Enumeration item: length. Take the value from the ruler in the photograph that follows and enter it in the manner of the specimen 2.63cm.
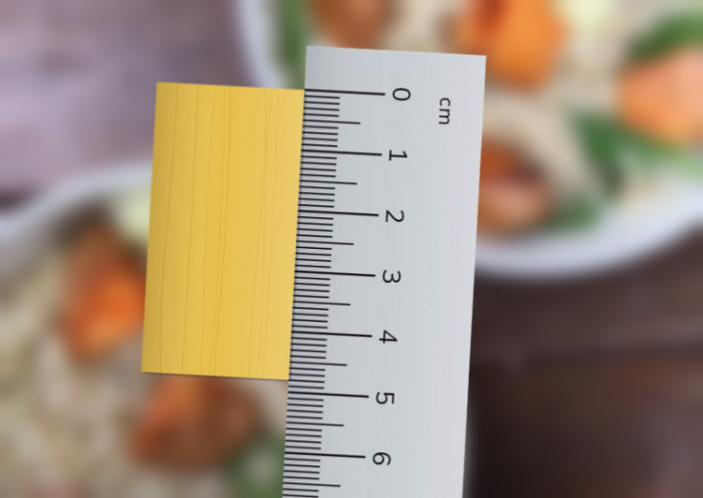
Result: 4.8cm
